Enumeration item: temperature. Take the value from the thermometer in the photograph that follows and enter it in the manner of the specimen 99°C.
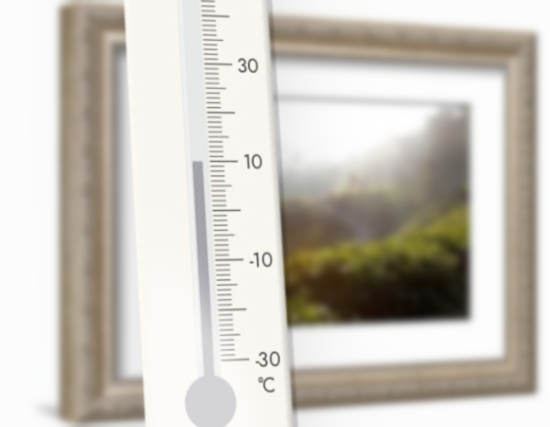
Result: 10°C
